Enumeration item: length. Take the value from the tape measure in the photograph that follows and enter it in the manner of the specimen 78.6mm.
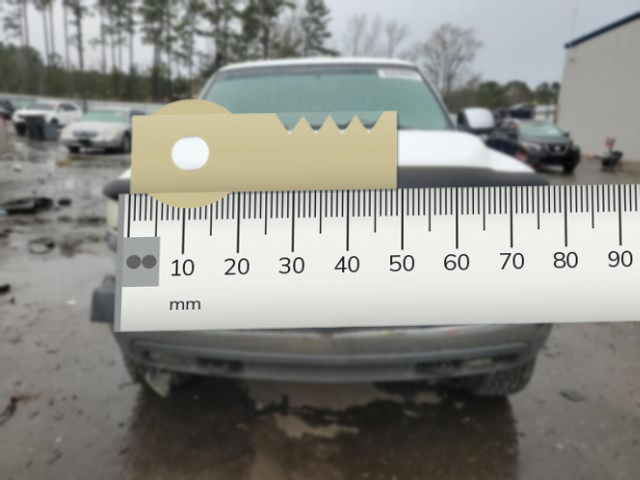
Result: 49mm
